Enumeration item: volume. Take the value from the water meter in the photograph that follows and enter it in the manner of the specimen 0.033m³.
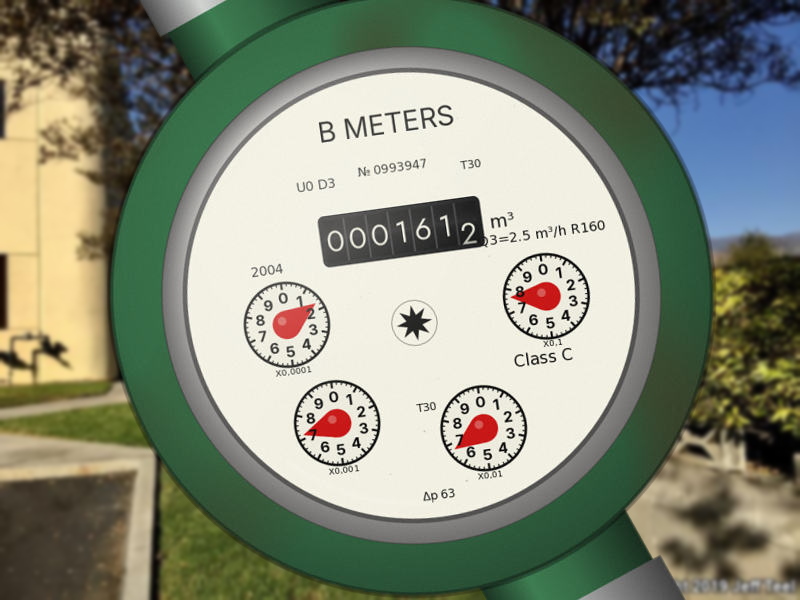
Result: 1611.7671m³
